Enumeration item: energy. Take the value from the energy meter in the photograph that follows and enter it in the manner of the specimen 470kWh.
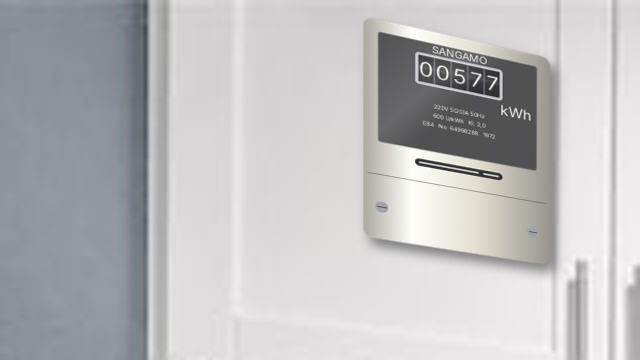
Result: 577kWh
